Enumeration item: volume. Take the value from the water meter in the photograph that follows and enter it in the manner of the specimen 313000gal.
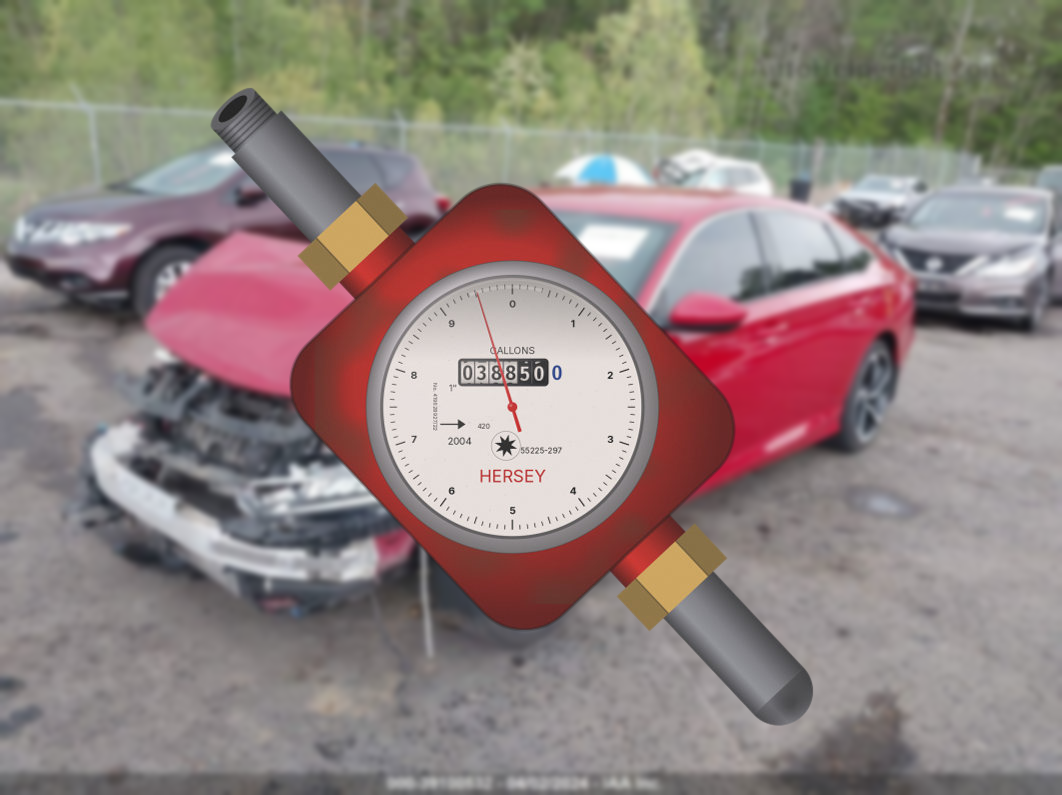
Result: 388499.5gal
